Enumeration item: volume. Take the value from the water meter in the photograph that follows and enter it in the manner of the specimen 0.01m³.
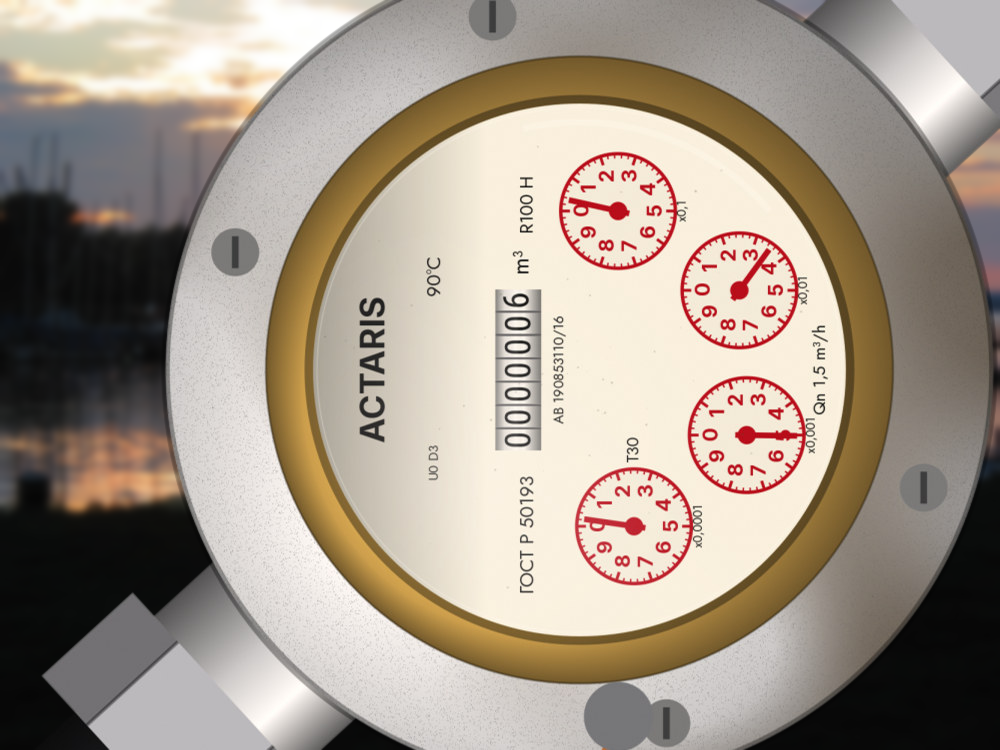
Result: 6.0350m³
